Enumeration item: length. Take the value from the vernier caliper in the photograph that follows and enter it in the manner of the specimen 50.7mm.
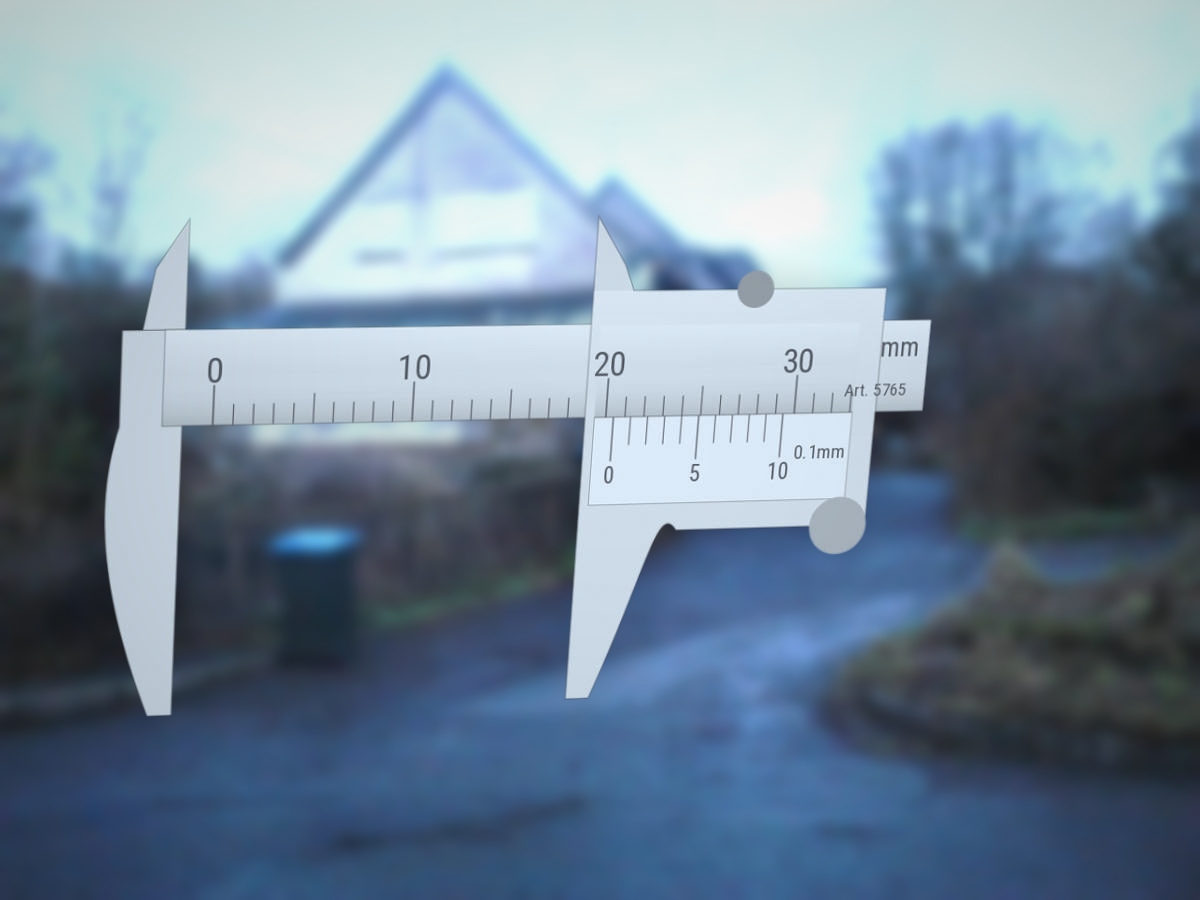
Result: 20.4mm
